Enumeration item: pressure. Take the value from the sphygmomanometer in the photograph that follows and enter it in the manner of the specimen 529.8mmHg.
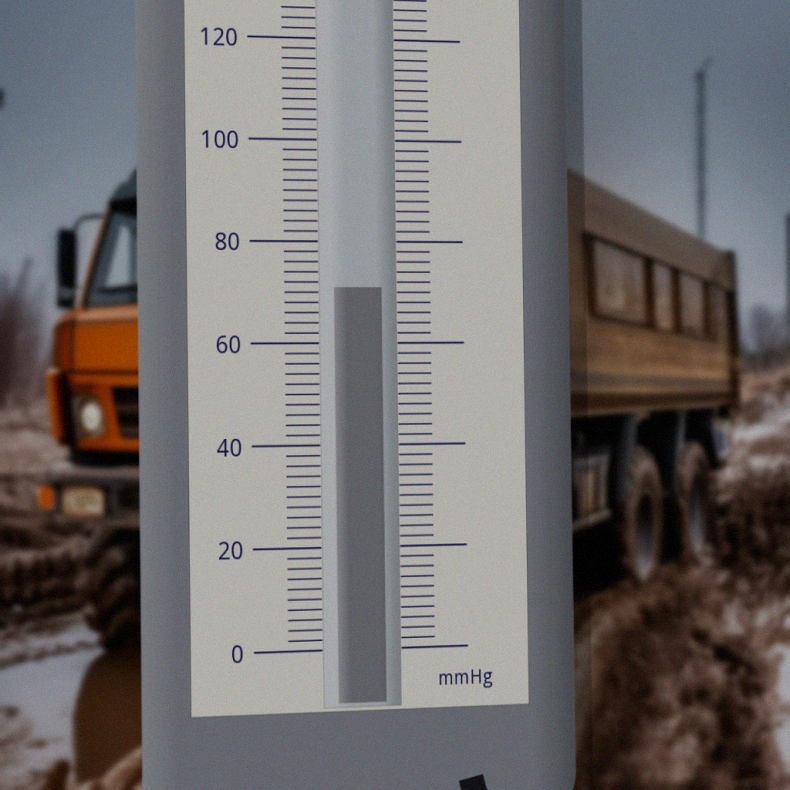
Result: 71mmHg
